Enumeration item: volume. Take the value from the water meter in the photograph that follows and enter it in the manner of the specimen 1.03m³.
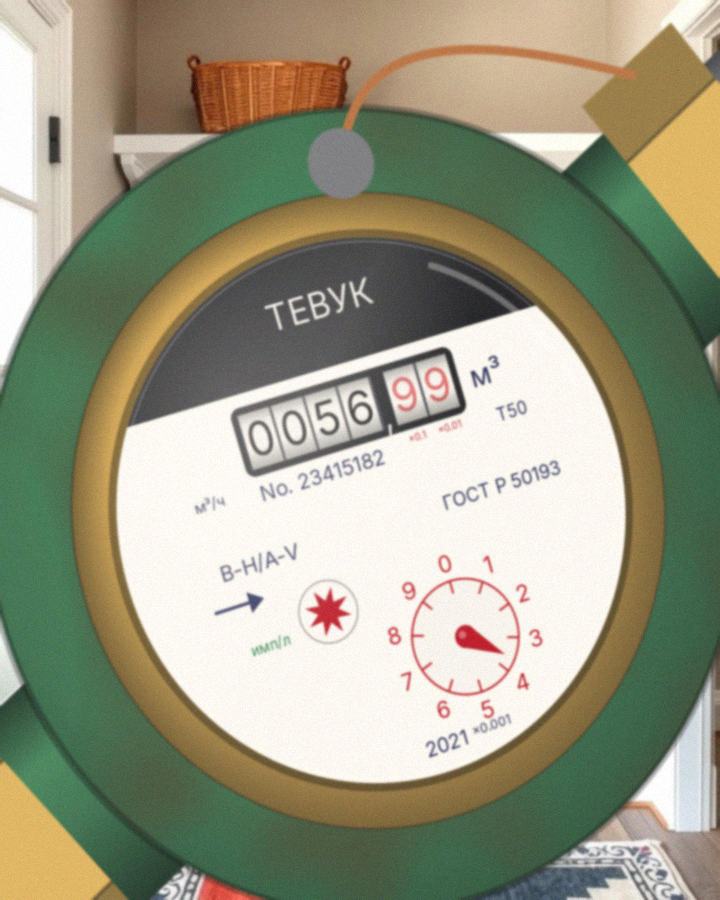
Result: 56.993m³
